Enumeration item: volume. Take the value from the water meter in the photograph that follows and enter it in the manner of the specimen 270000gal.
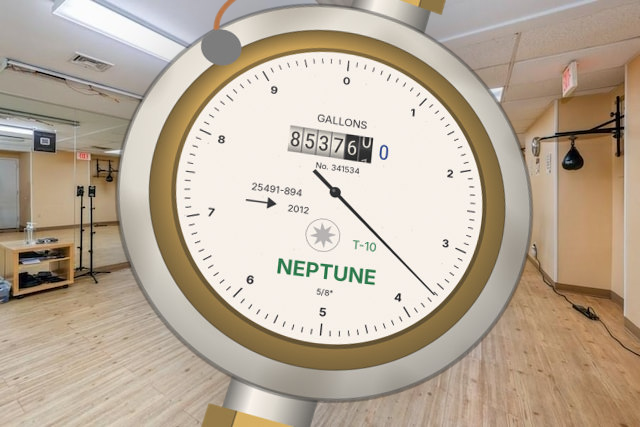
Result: 8537603.6gal
